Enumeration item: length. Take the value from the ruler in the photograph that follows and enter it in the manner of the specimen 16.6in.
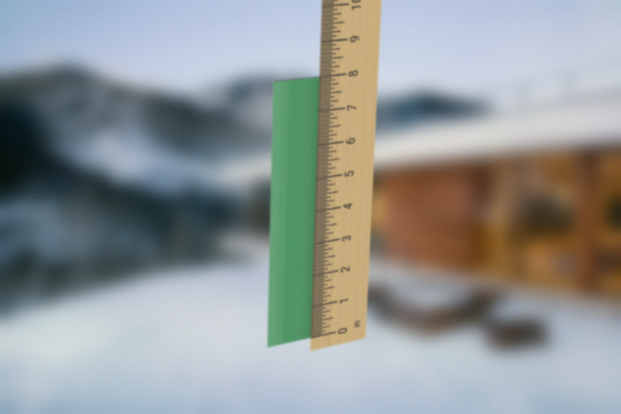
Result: 8in
